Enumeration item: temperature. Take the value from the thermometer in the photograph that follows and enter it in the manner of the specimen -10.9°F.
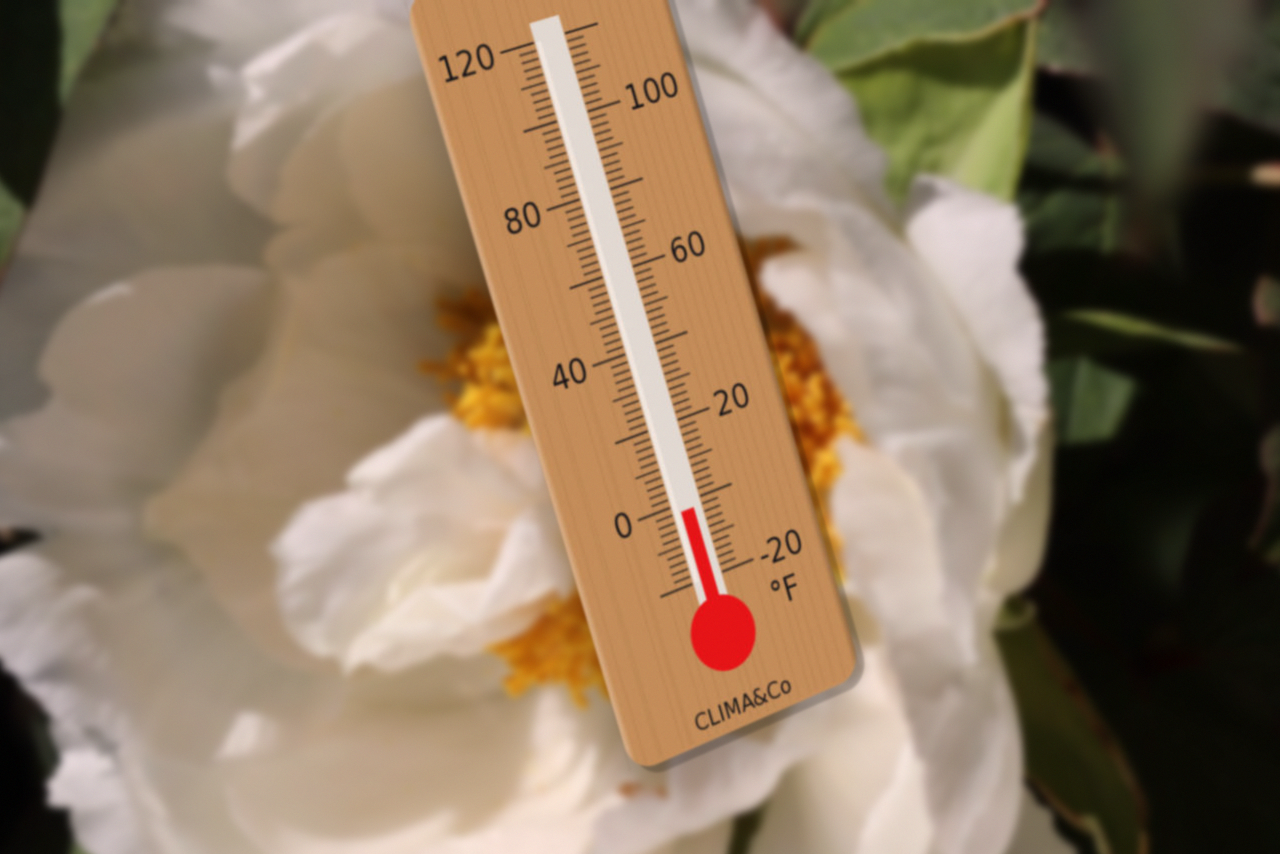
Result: -2°F
